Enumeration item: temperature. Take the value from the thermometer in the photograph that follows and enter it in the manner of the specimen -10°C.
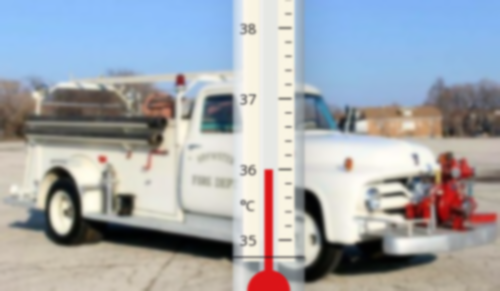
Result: 36°C
